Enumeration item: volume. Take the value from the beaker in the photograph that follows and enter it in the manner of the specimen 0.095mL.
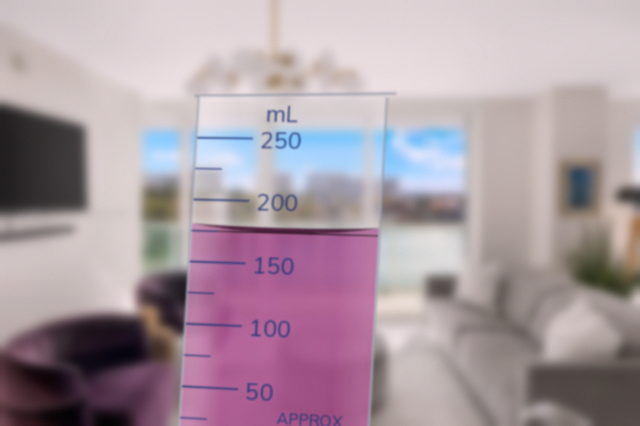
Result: 175mL
